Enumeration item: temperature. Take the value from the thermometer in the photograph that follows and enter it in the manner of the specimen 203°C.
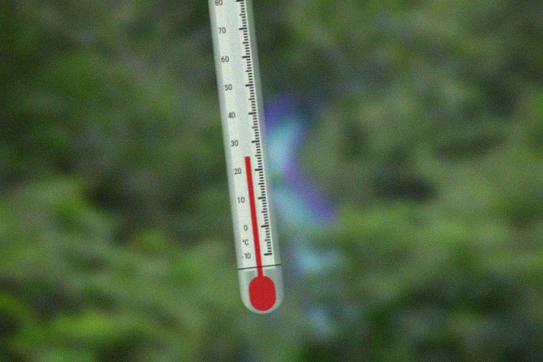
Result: 25°C
